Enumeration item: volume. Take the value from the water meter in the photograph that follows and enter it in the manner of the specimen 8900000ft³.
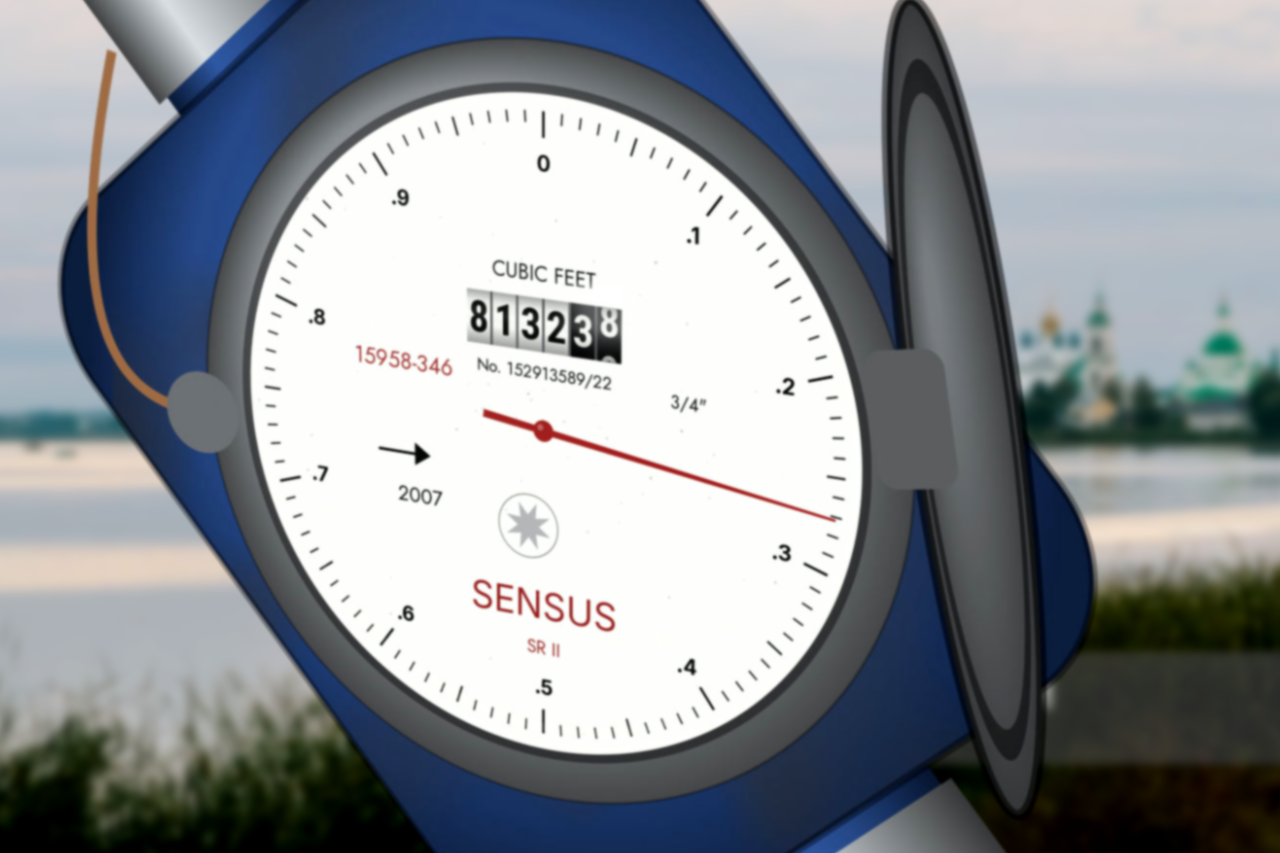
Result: 813238.27ft³
